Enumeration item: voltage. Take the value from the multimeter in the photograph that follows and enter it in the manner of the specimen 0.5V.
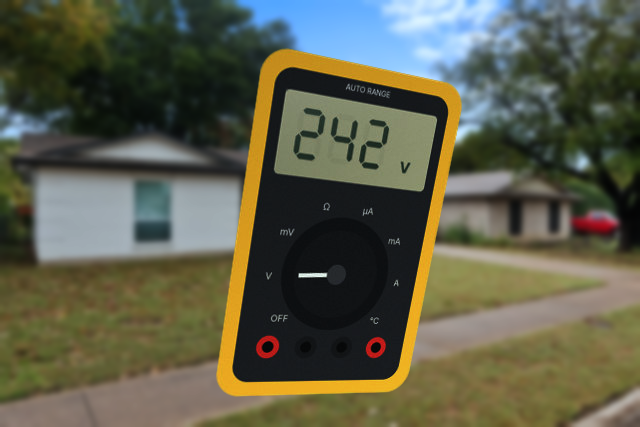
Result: 242V
